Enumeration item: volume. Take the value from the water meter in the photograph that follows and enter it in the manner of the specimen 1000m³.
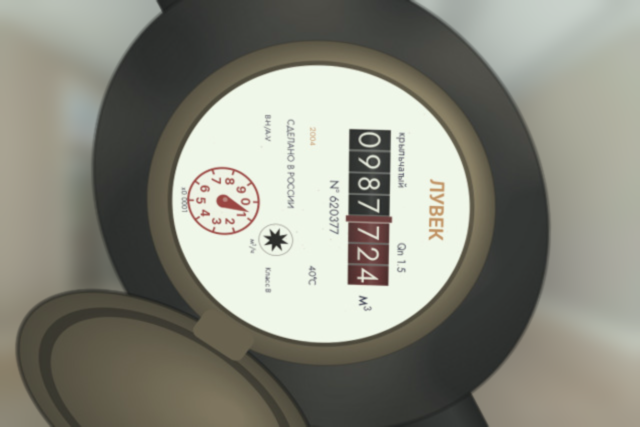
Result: 987.7240m³
